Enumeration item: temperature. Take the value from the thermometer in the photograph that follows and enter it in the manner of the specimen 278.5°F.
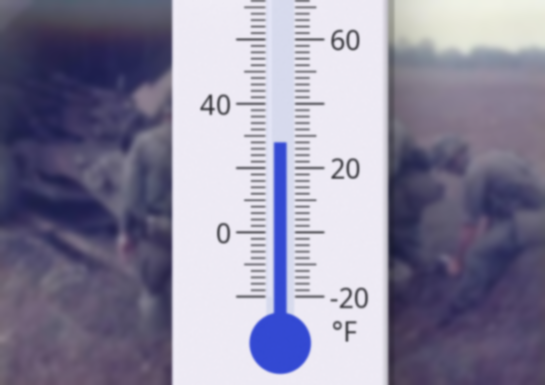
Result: 28°F
